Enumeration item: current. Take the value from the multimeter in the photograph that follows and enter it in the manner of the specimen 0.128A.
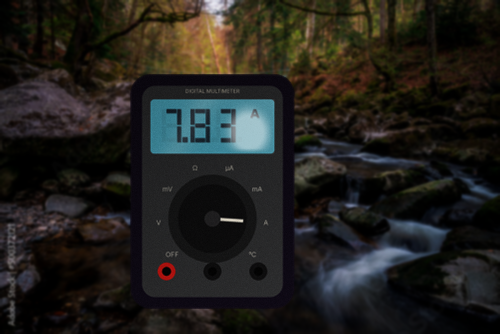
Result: 7.83A
